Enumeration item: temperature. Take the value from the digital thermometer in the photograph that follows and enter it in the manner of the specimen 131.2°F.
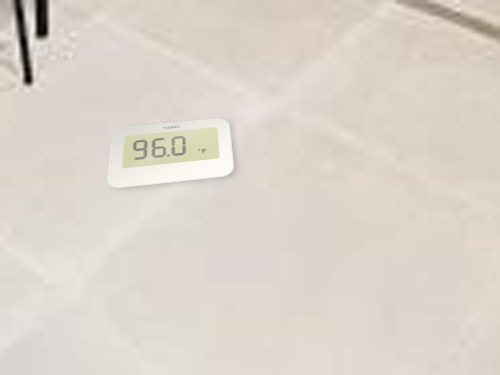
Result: 96.0°F
